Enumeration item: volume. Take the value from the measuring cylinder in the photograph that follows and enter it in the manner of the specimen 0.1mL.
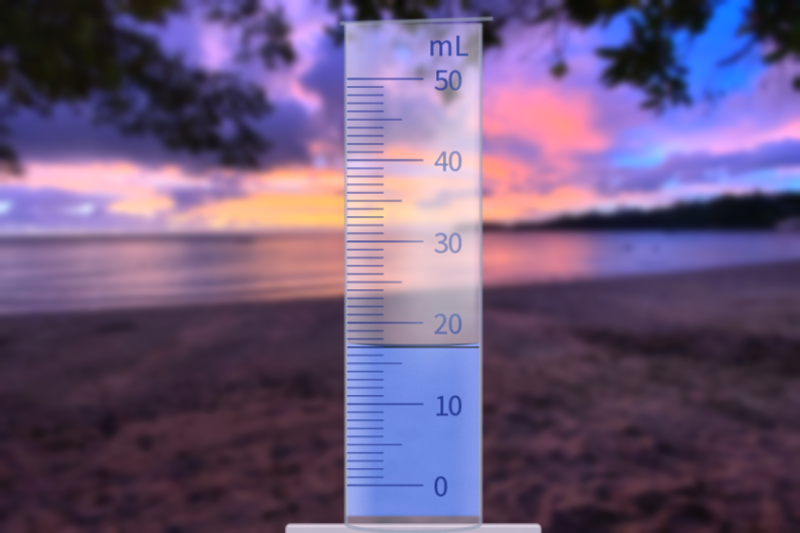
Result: 17mL
